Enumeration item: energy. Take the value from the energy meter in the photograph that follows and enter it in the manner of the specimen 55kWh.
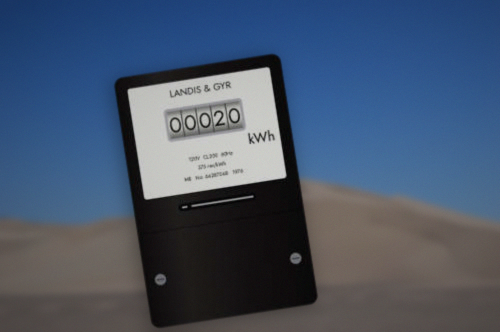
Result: 20kWh
